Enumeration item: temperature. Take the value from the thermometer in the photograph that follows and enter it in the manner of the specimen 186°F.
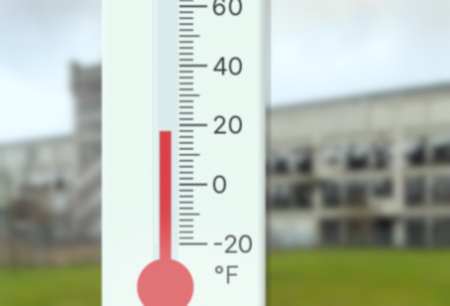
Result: 18°F
